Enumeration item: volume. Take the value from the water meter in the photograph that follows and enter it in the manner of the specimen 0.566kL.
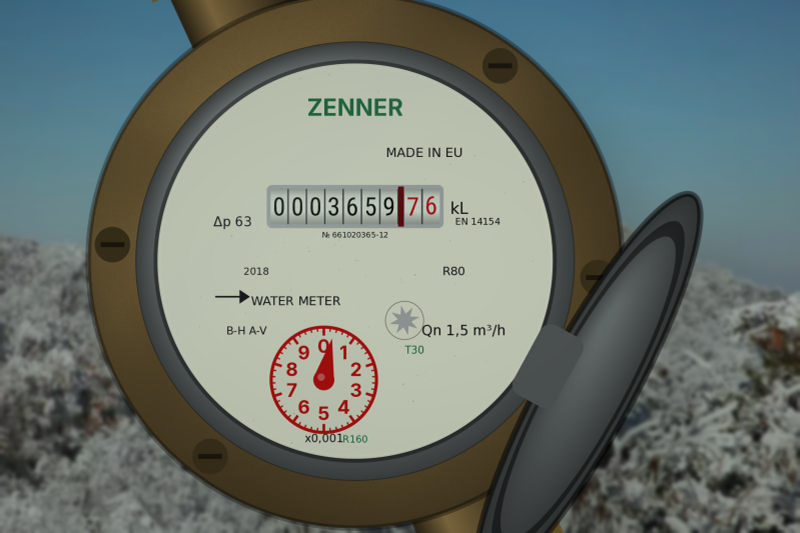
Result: 3659.760kL
